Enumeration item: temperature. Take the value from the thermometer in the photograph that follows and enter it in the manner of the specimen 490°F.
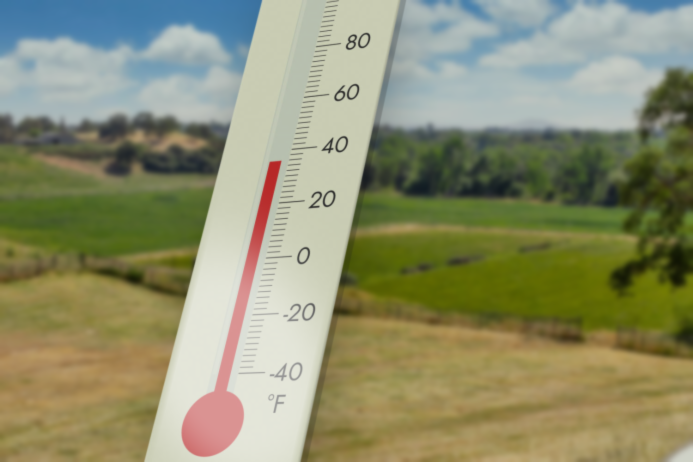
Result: 36°F
